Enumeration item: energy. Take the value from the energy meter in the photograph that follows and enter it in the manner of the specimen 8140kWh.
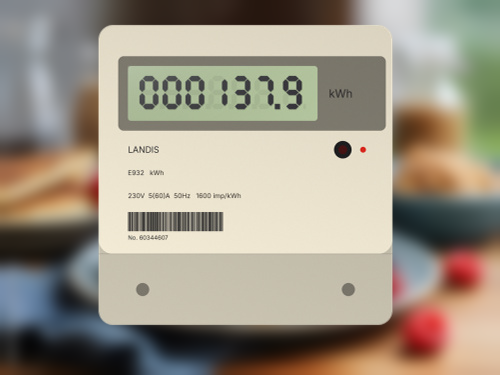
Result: 137.9kWh
